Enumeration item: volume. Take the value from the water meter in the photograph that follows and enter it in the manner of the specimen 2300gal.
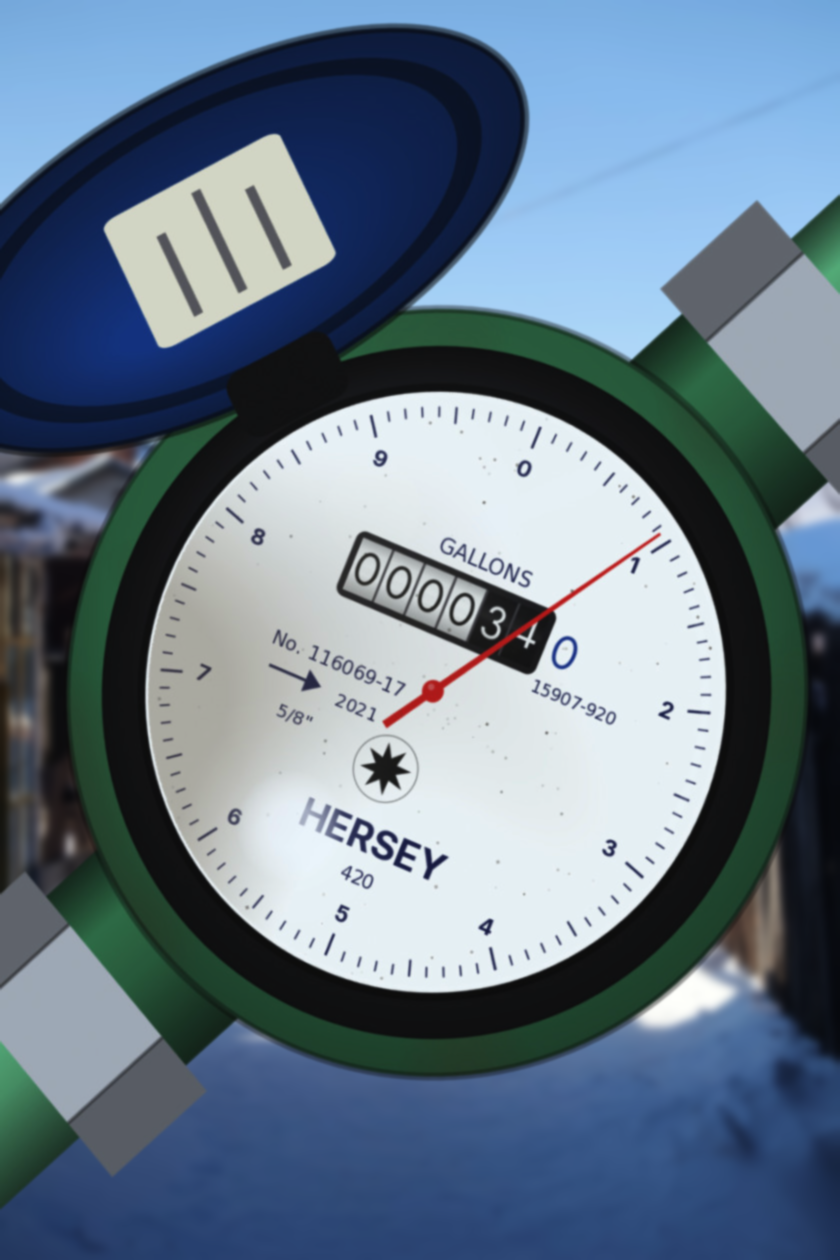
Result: 340.9gal
